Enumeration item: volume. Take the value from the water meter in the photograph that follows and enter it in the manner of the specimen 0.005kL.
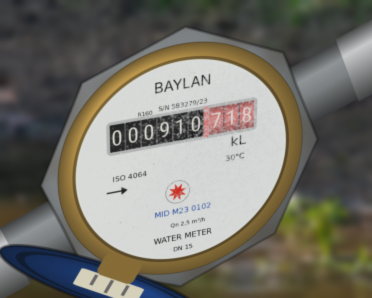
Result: 910.718kL
